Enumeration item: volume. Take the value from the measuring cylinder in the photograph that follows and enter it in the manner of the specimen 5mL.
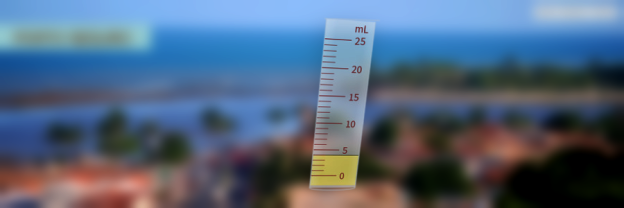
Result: 4mL
